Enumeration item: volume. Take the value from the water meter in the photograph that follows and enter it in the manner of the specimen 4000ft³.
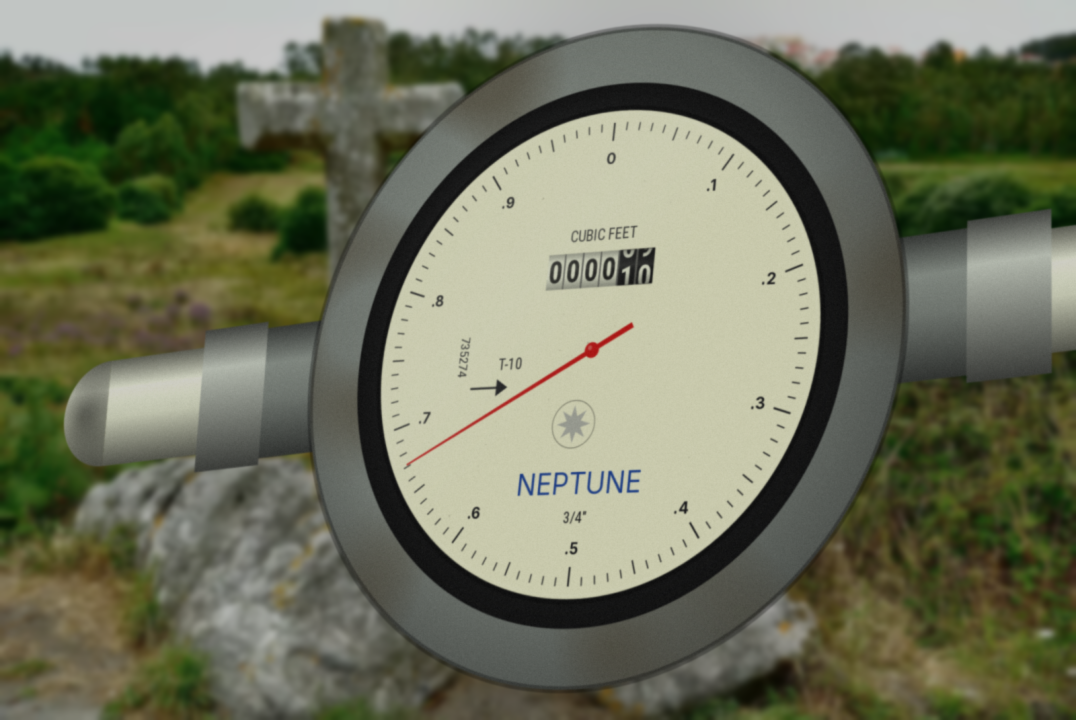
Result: 9.67ft³
